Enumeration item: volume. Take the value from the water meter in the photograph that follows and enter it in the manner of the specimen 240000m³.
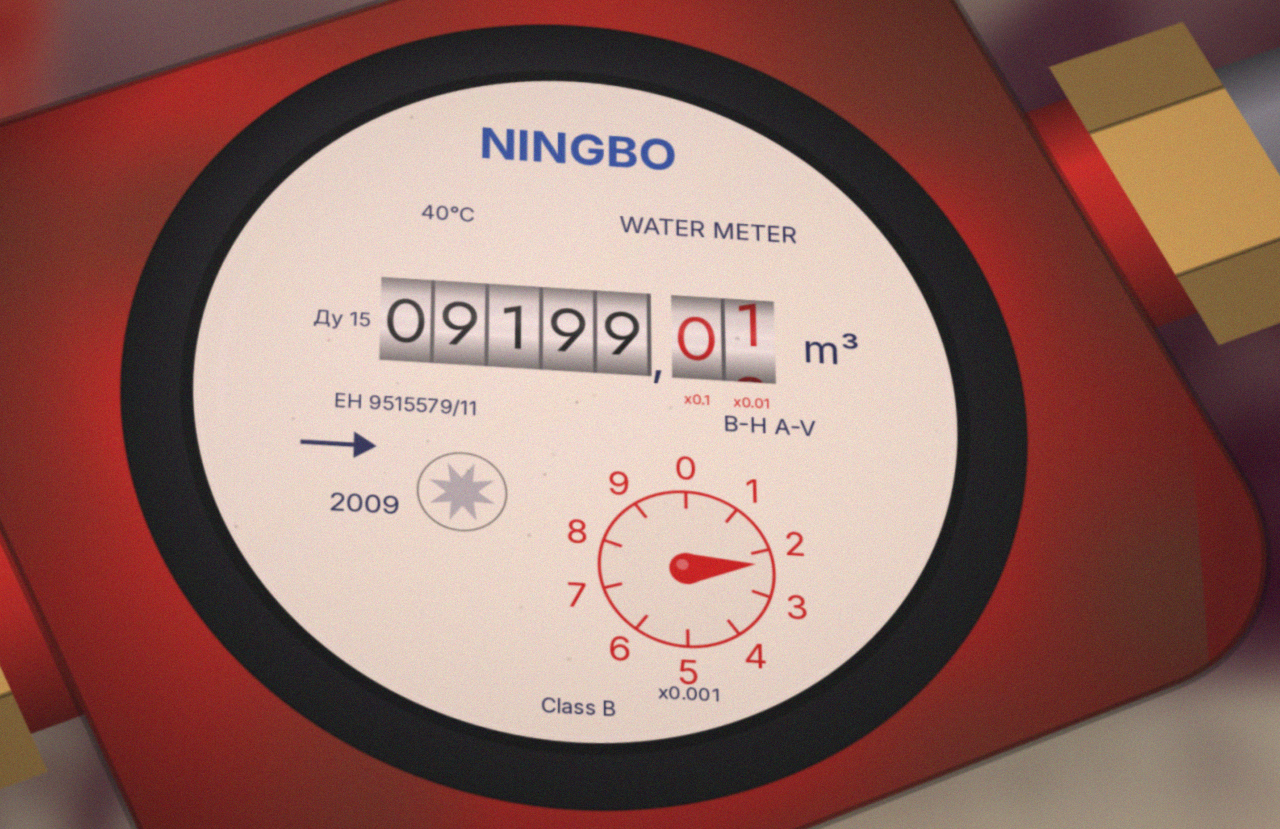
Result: 9199.012m³
